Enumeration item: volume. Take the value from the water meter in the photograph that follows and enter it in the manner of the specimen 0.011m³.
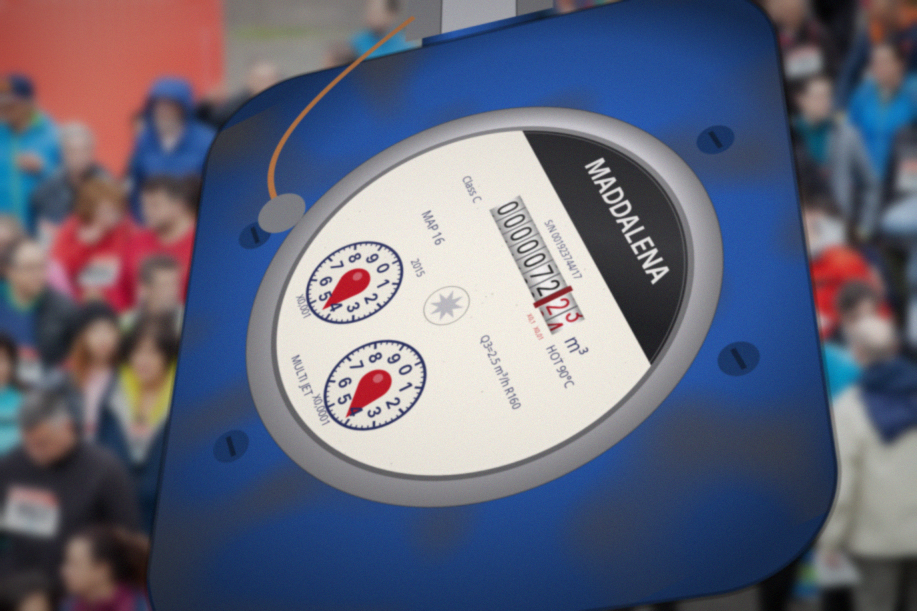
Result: 72.2344m³
